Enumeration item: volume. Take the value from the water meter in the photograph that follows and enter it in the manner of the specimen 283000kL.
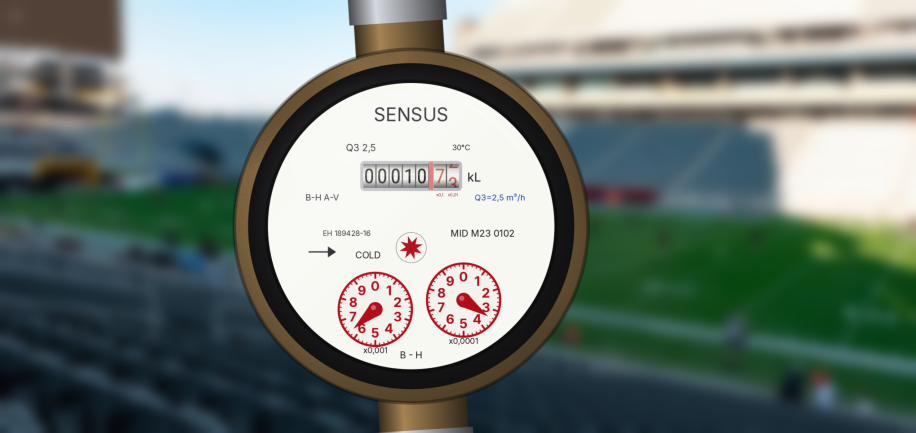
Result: 10.7263kL
